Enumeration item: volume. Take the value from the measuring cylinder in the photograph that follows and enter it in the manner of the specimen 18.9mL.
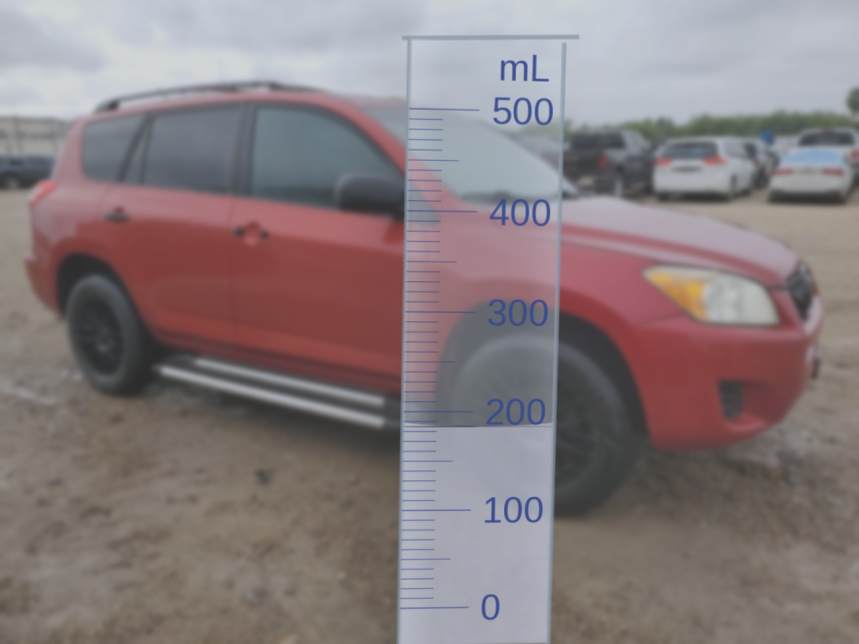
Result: 185mL
